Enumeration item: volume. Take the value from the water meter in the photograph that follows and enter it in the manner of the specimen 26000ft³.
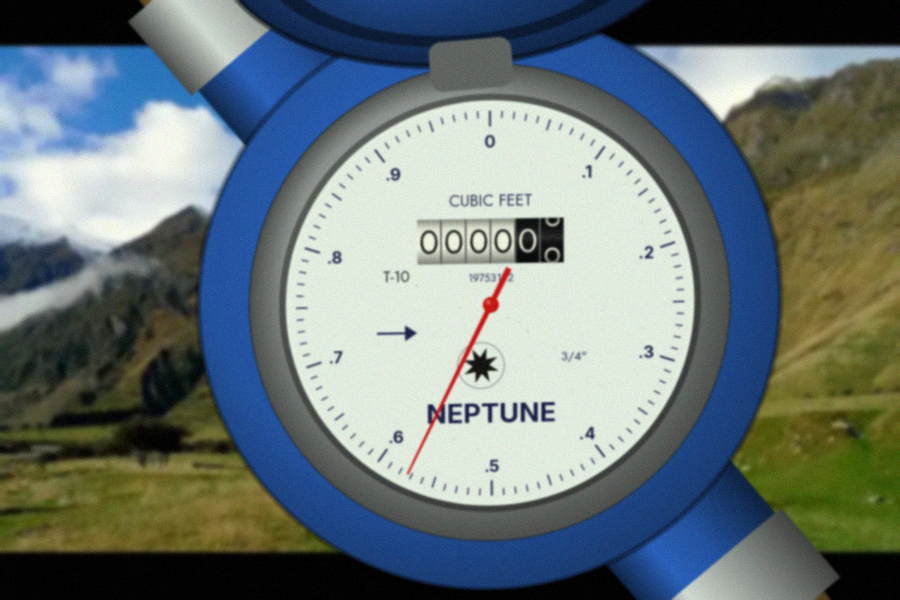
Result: 8.57ft³
